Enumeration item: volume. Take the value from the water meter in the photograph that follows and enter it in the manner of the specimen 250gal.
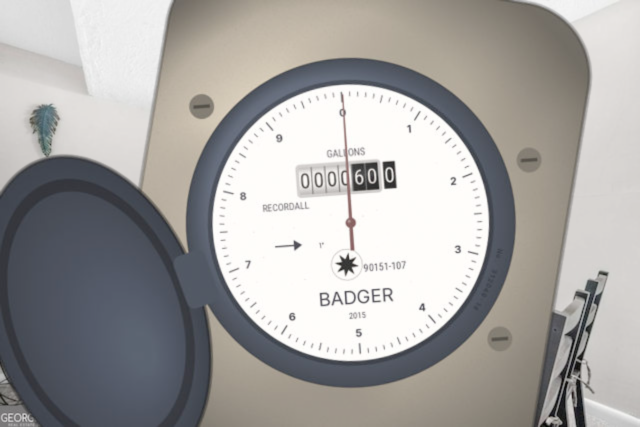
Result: 600.0gal
